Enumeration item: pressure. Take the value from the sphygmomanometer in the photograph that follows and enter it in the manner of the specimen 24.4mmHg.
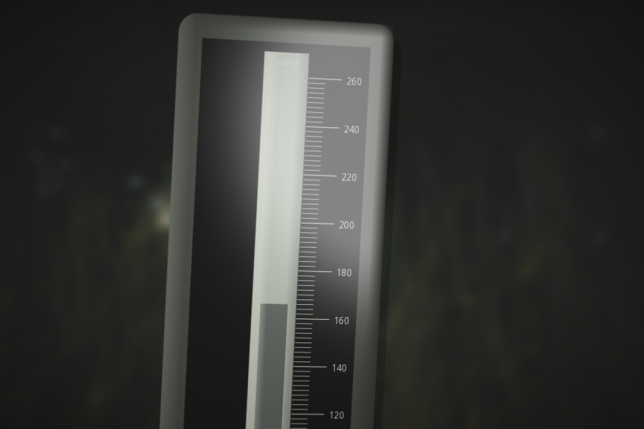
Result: 166mmHg
